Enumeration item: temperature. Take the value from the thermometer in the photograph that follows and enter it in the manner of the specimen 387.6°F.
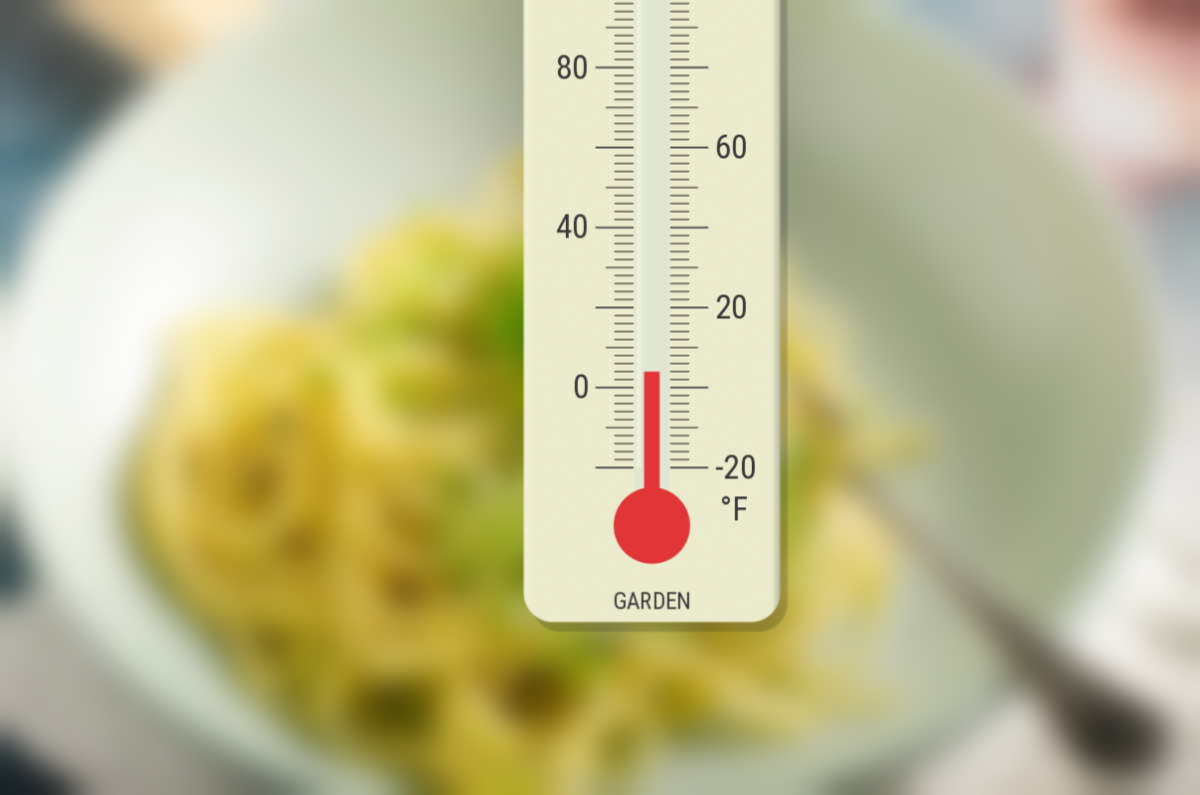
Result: 4°F
